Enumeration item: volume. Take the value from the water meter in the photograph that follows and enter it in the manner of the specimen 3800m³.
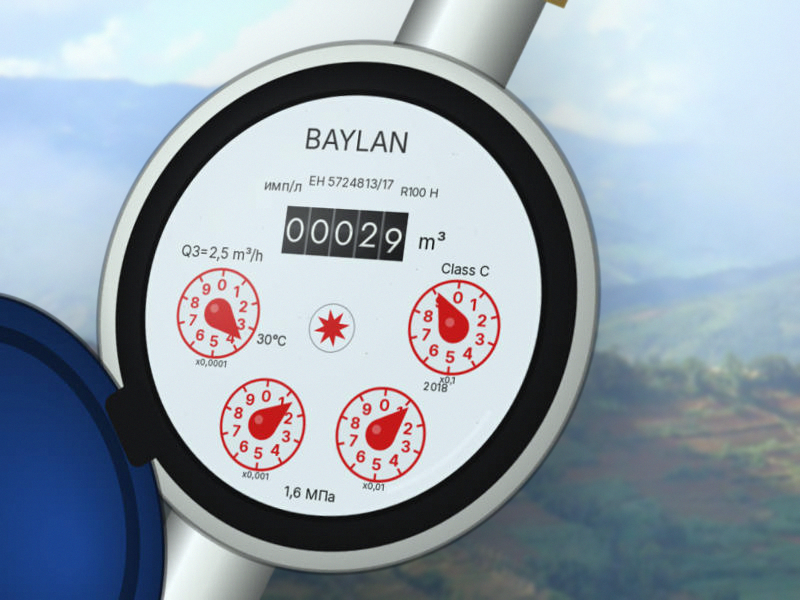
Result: 28.9113m³
